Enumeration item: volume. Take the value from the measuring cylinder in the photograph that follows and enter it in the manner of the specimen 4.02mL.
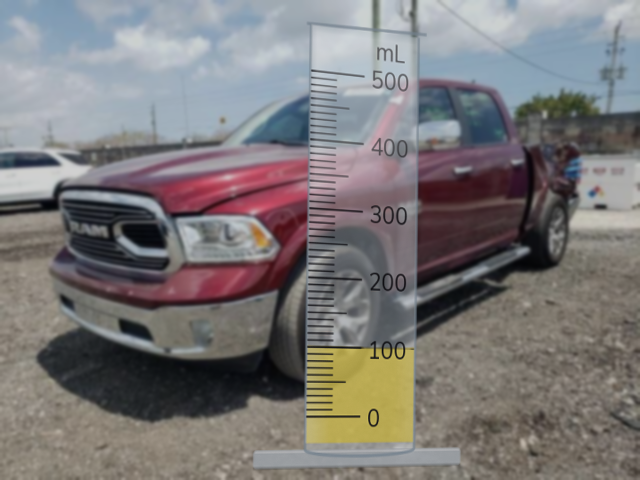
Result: 100mL
